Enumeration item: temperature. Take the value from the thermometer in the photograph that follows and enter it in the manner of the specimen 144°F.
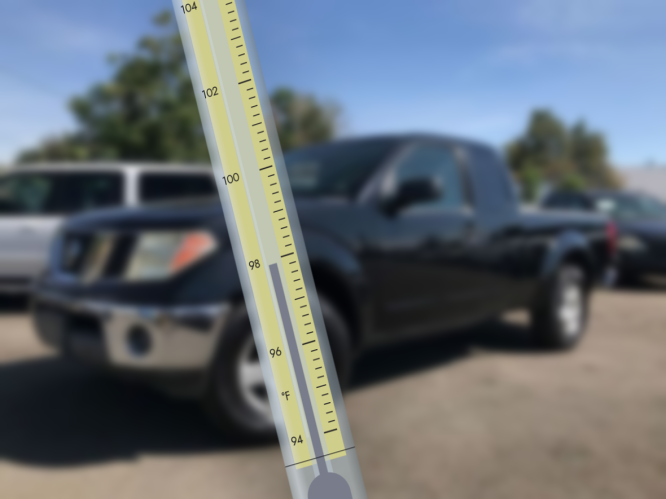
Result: 97.9°F
